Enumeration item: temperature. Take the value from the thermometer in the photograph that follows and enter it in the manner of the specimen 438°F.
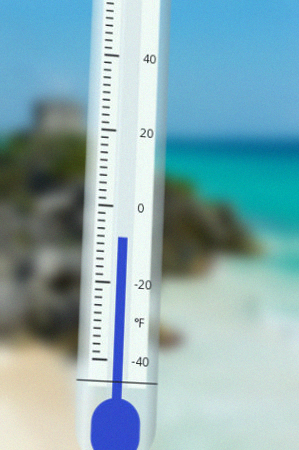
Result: -8°F
